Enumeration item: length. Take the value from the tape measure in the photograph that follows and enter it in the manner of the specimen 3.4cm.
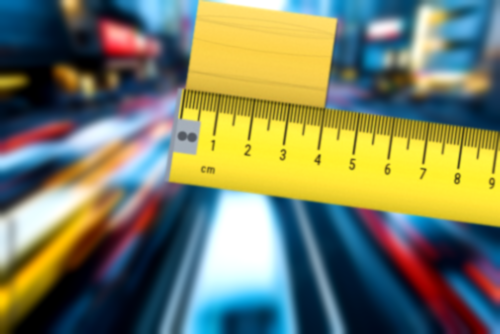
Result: 4cm
